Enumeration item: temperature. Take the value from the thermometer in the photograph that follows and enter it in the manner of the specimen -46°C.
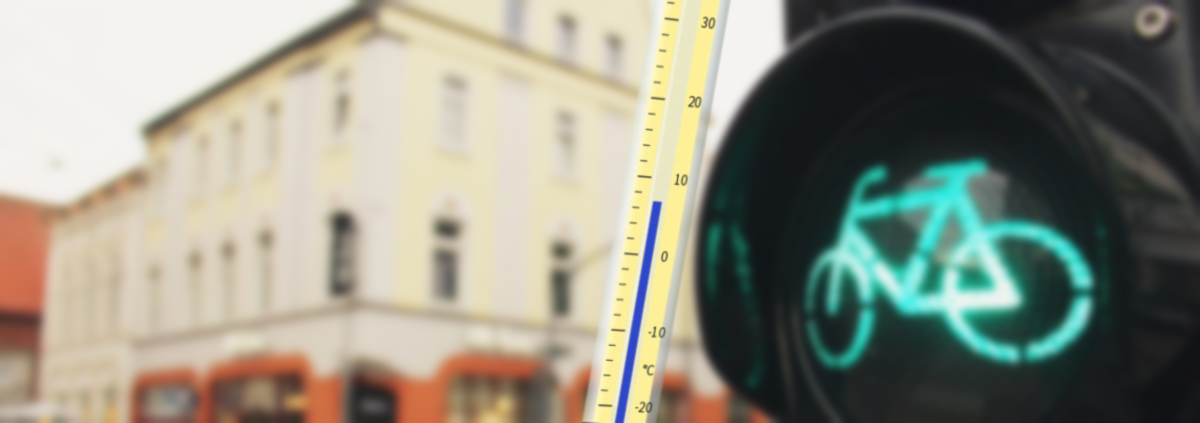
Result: 7°C
